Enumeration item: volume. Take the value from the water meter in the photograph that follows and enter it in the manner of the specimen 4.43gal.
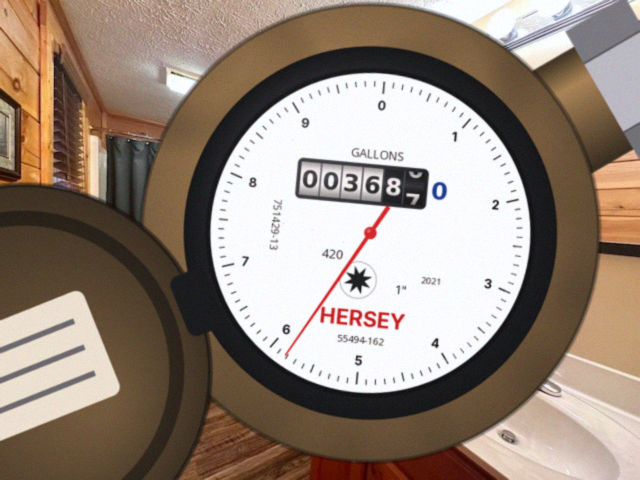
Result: 36865.8gal
